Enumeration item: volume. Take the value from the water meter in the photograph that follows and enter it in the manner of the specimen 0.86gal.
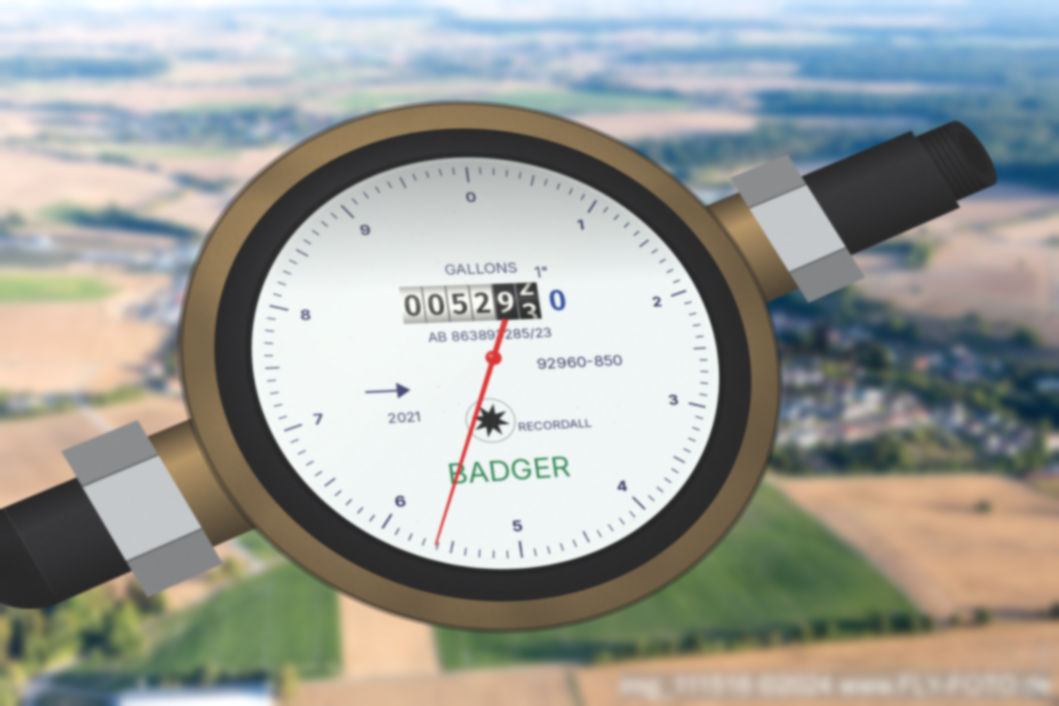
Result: 52925.6gal
